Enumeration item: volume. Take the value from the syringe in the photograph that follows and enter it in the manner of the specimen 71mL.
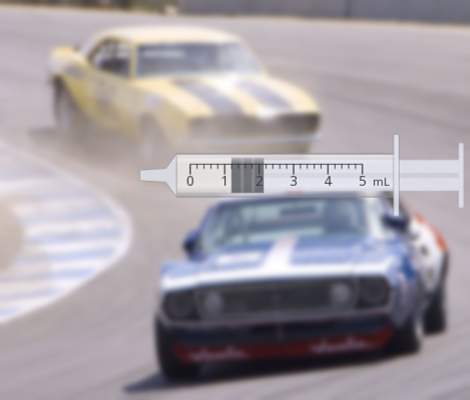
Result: 1.2mL
